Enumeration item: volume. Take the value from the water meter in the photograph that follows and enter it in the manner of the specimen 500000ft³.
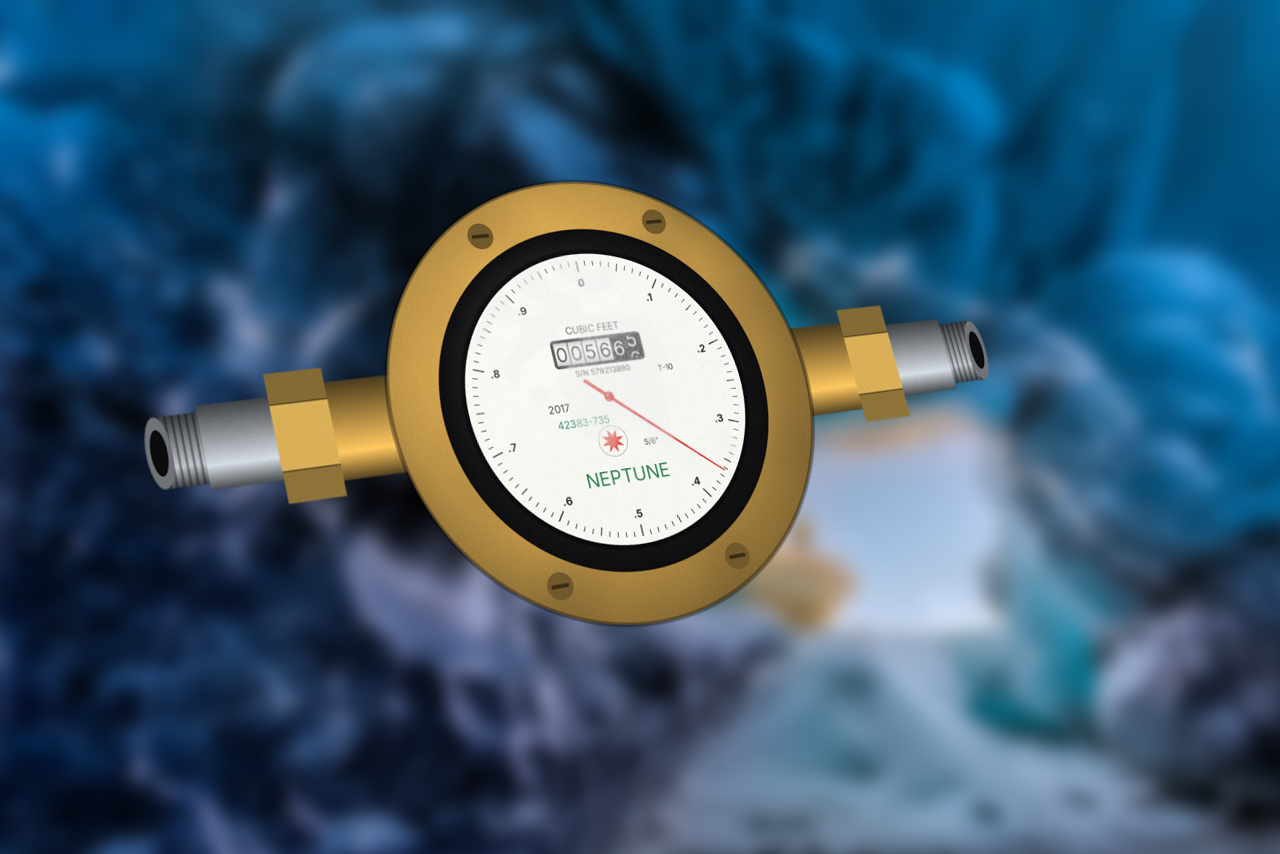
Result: 5665.36ft³
